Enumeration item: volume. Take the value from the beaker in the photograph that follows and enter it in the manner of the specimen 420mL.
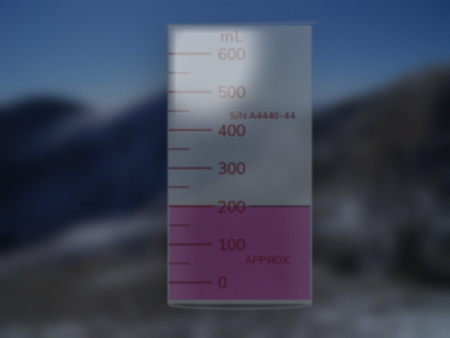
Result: 200mL
